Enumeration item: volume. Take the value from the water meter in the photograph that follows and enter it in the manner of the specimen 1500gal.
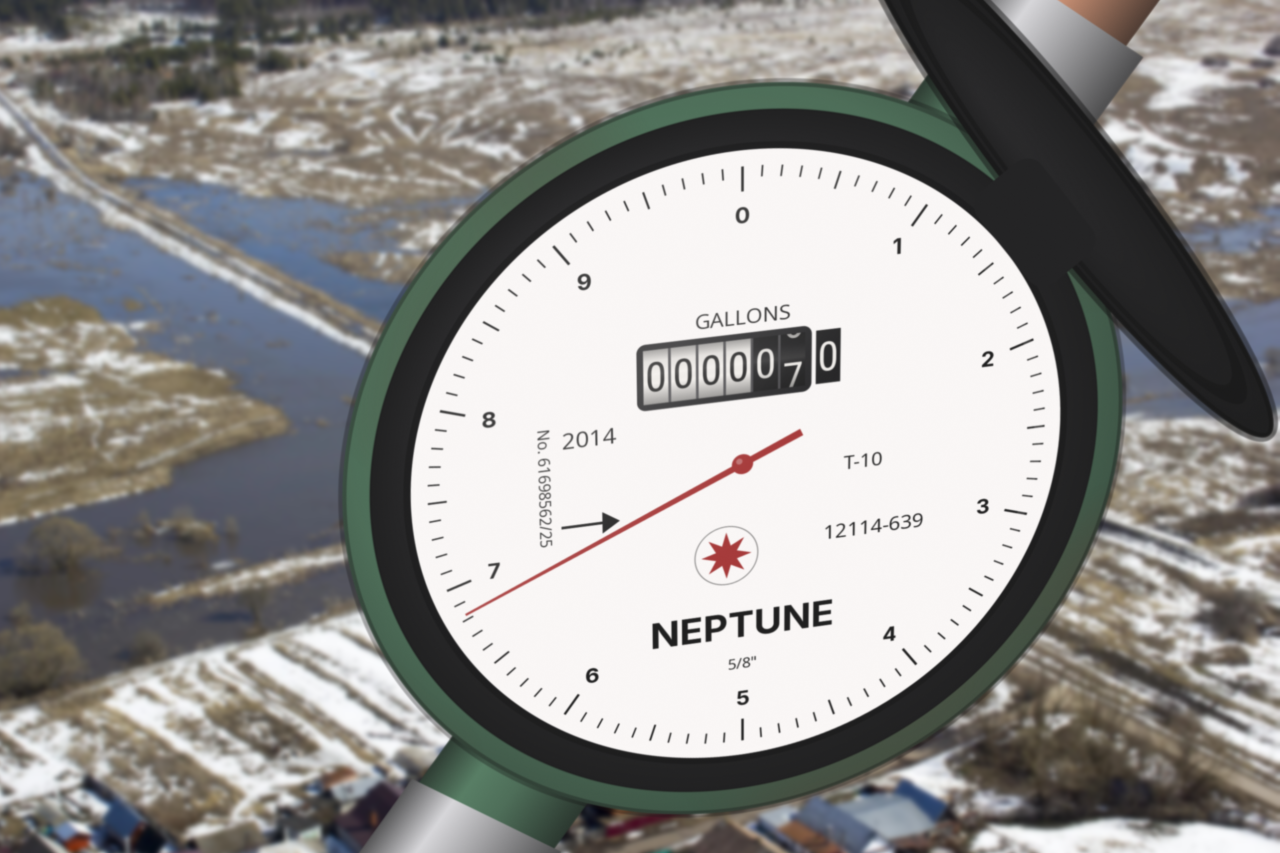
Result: 66.8gal
